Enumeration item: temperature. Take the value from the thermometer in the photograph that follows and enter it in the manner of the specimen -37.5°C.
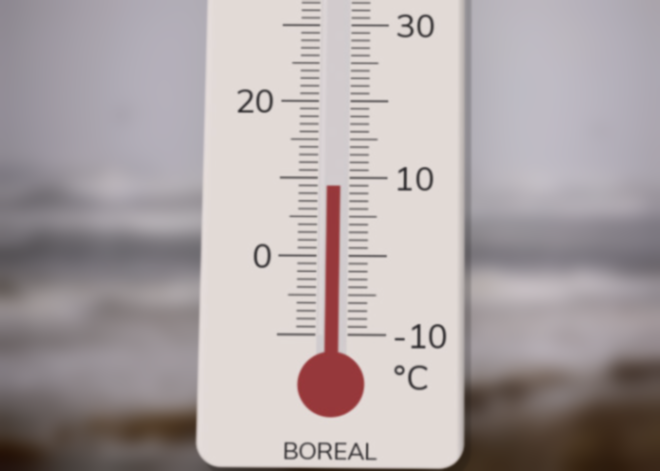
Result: 9°C
